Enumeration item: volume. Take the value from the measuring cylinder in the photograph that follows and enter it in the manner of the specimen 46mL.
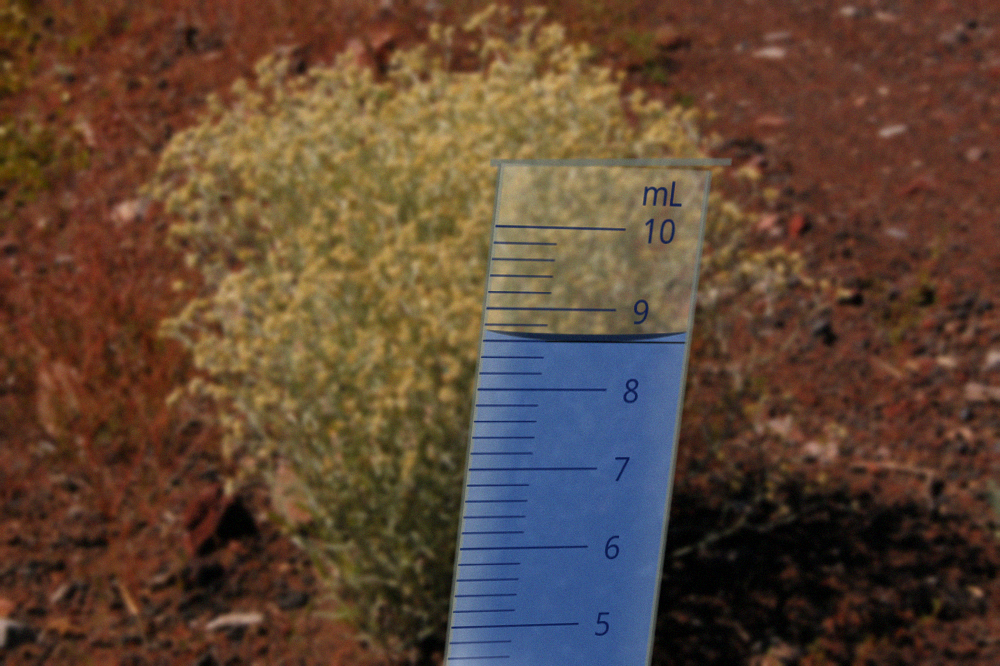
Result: 8.6mL
